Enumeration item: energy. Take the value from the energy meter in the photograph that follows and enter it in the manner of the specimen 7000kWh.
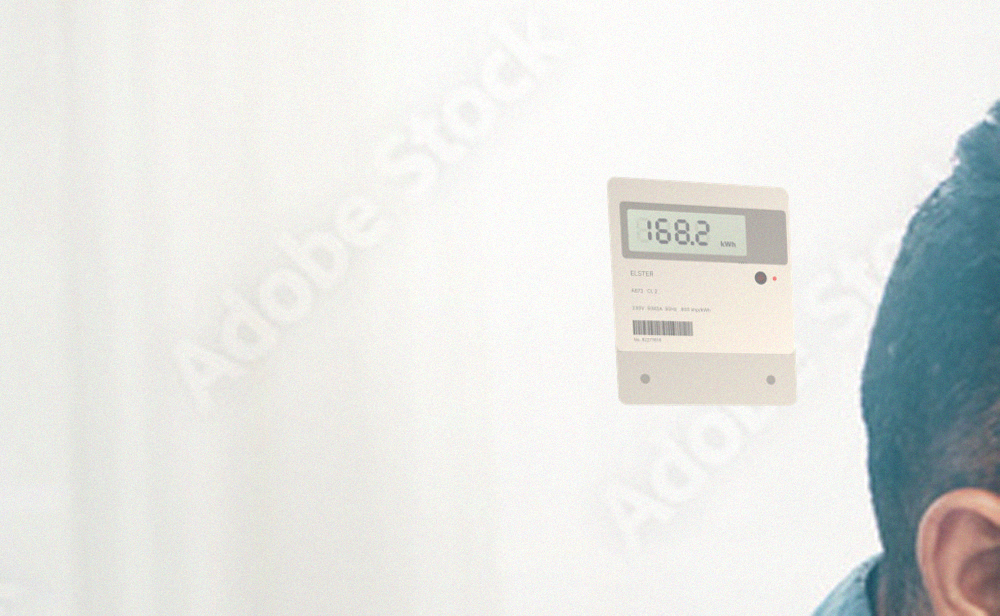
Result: 168.2kWh
